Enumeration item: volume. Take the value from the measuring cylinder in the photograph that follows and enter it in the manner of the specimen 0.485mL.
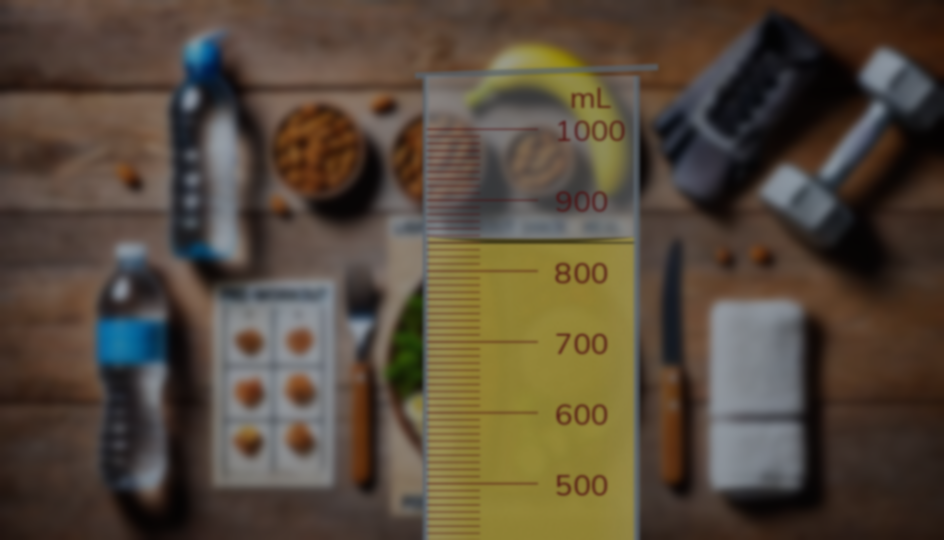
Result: 840mL
